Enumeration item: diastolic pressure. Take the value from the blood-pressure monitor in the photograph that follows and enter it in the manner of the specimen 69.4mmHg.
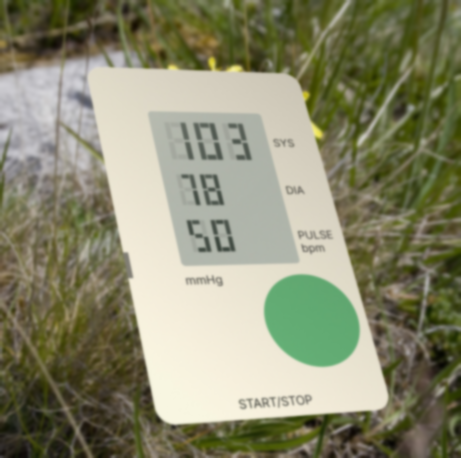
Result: 78mmHg
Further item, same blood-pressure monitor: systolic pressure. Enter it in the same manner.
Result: 103mmHg
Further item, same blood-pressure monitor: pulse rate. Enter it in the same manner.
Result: 50bpm
